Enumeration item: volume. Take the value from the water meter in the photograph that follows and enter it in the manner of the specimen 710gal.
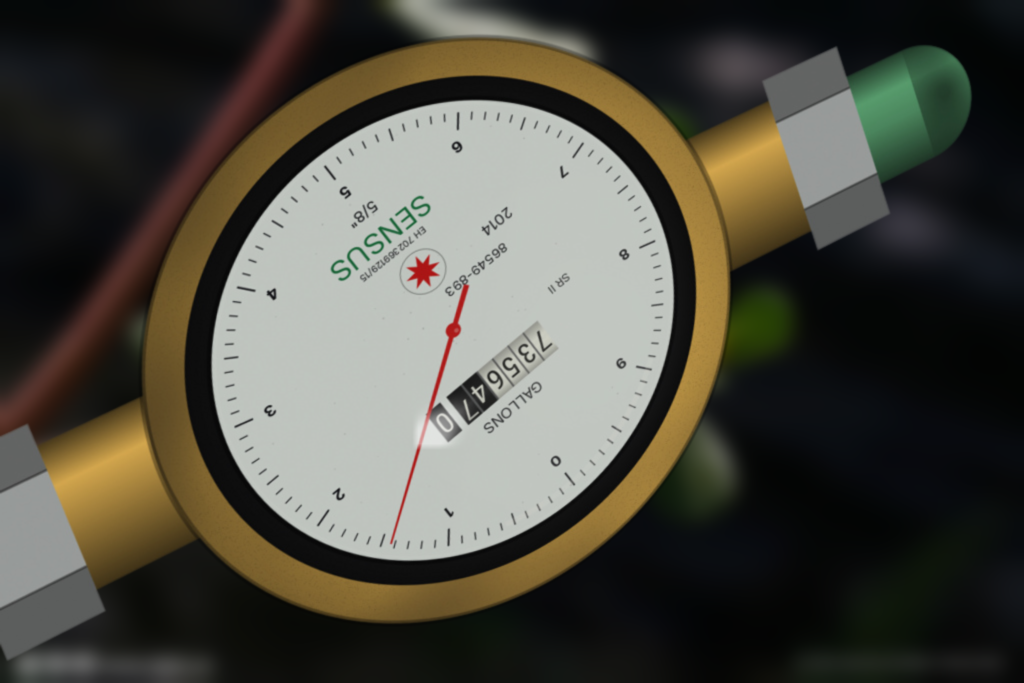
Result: 7356471.4gal
